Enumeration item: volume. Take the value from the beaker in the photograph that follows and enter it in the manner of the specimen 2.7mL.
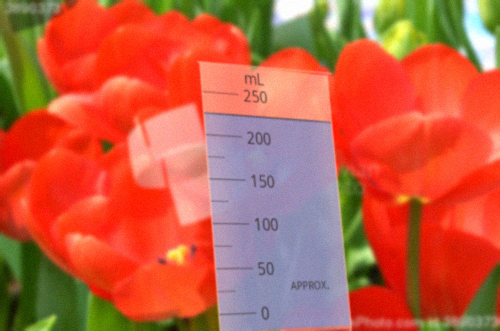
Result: 225mL
